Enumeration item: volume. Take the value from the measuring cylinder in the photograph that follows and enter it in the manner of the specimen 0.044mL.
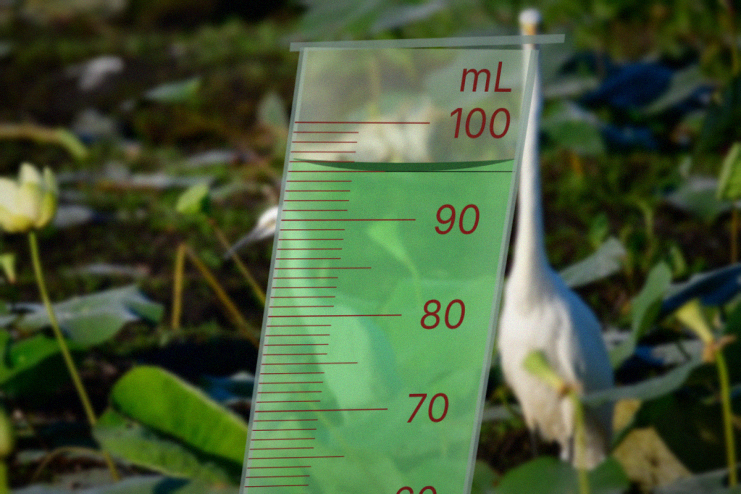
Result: 95mL
